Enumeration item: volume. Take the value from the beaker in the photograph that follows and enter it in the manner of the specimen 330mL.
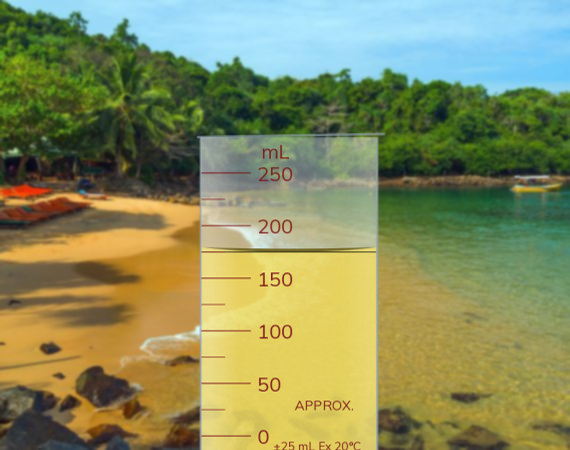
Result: 175mL
